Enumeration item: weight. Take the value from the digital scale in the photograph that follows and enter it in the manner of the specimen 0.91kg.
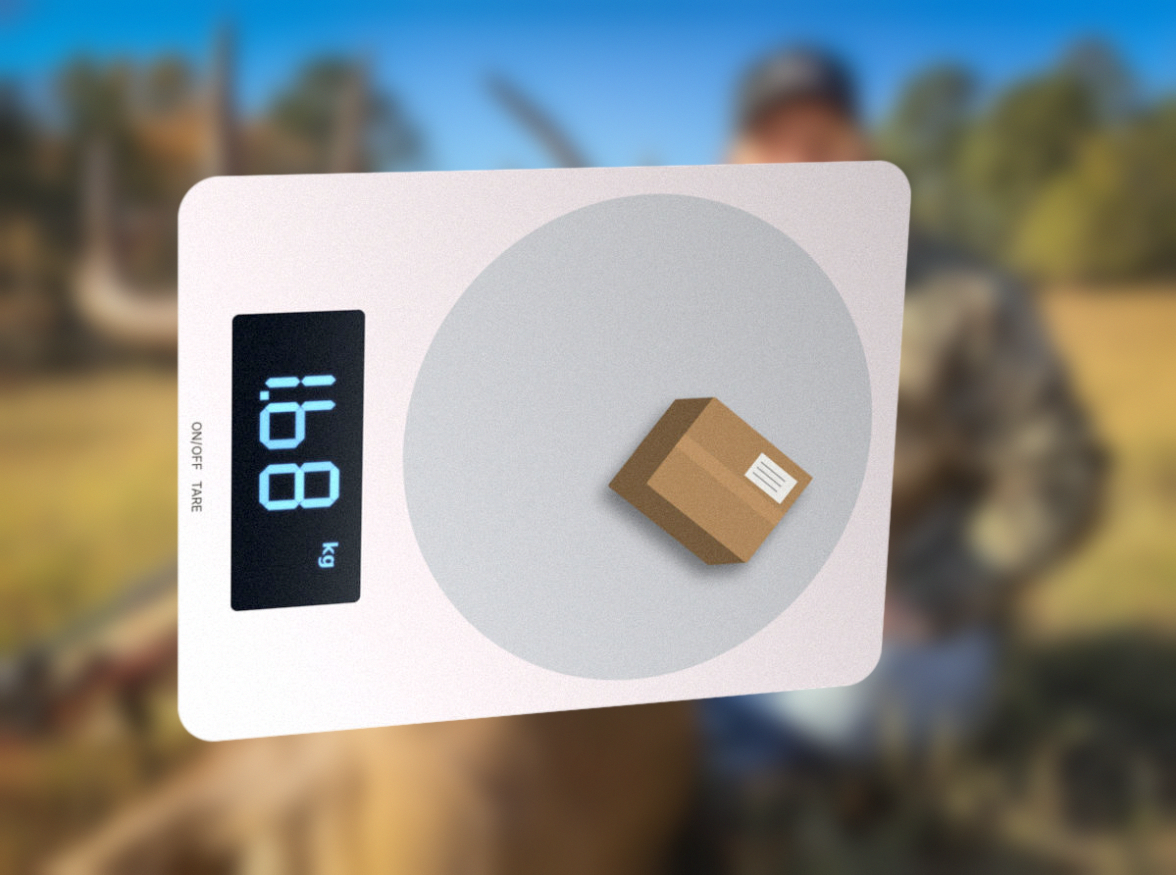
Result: 1.68kg
